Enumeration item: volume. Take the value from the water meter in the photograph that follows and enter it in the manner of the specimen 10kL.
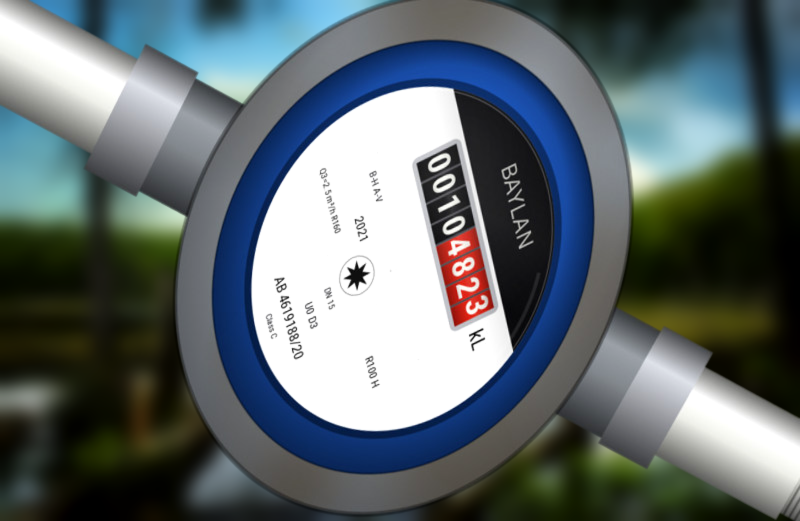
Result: 10.4823kL
